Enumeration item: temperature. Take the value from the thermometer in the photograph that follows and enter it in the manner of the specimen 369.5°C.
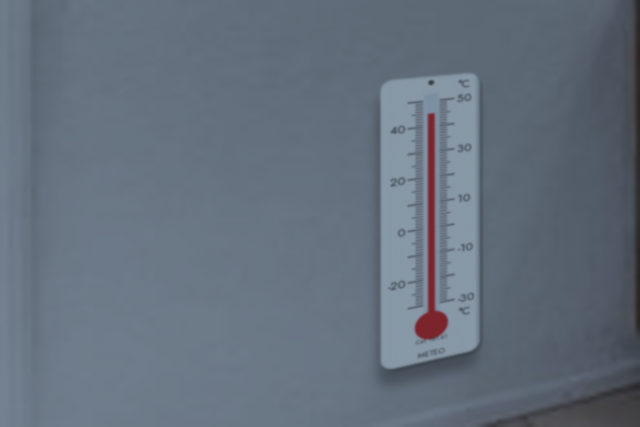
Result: 45°C
